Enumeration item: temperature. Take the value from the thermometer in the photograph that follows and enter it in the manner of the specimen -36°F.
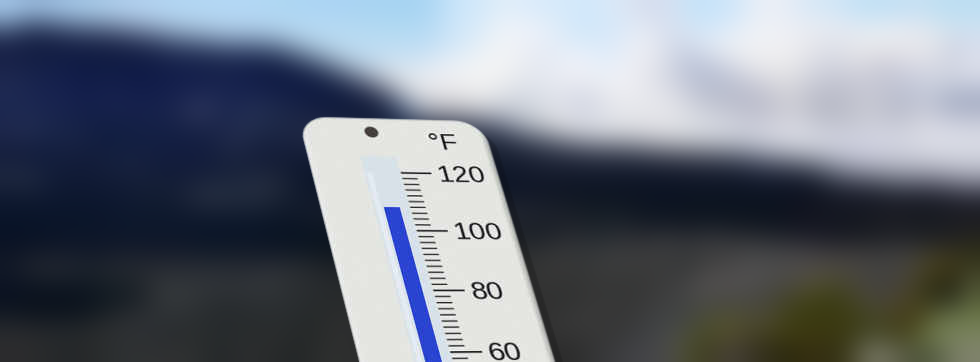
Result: 108°F
